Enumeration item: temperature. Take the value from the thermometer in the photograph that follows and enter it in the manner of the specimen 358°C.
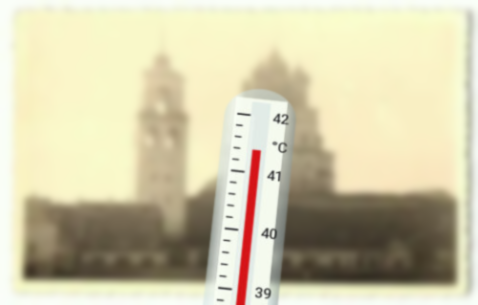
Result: 41.4°C
